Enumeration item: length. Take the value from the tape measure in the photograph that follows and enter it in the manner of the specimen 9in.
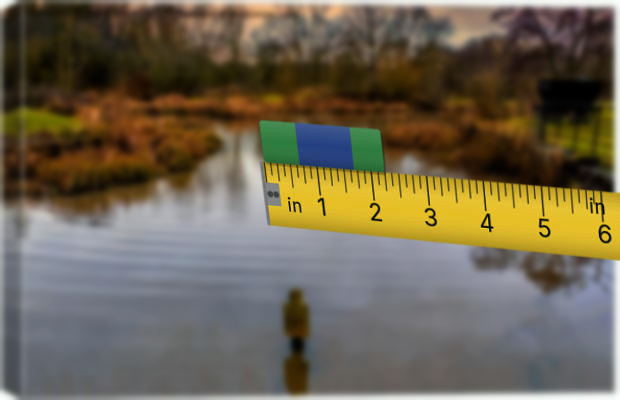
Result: 2.25in
